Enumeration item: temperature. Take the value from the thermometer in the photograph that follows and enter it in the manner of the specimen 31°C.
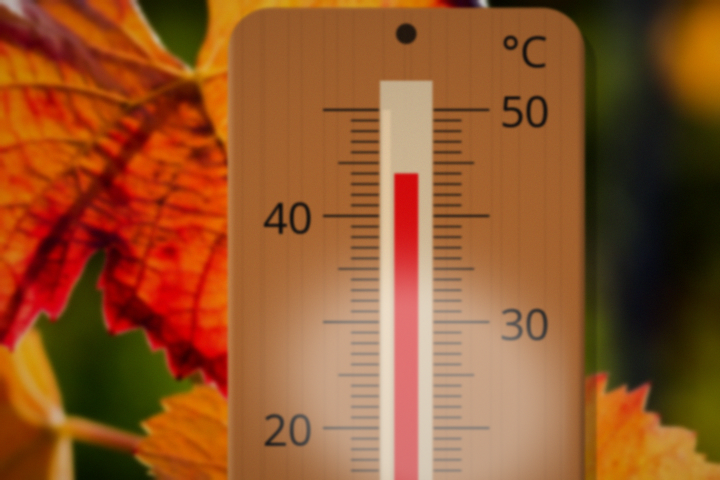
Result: 44°C
